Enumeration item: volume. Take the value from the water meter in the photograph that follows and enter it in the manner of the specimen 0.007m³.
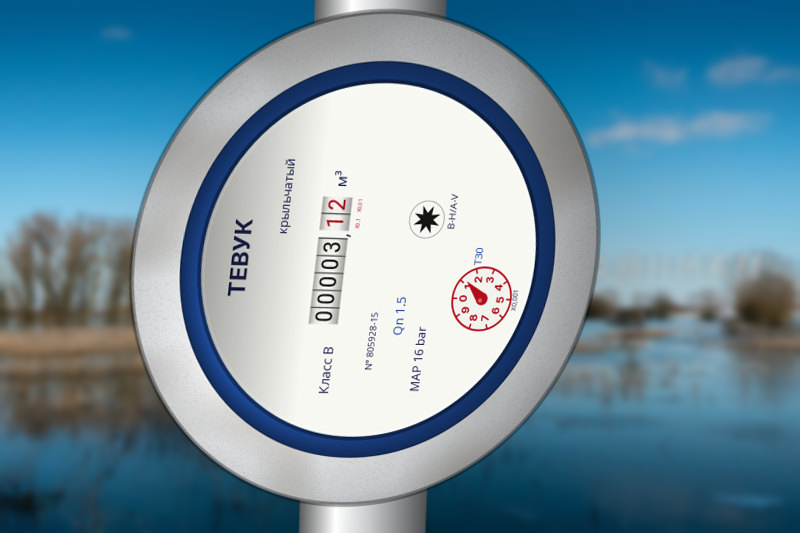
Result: 3.121m³
